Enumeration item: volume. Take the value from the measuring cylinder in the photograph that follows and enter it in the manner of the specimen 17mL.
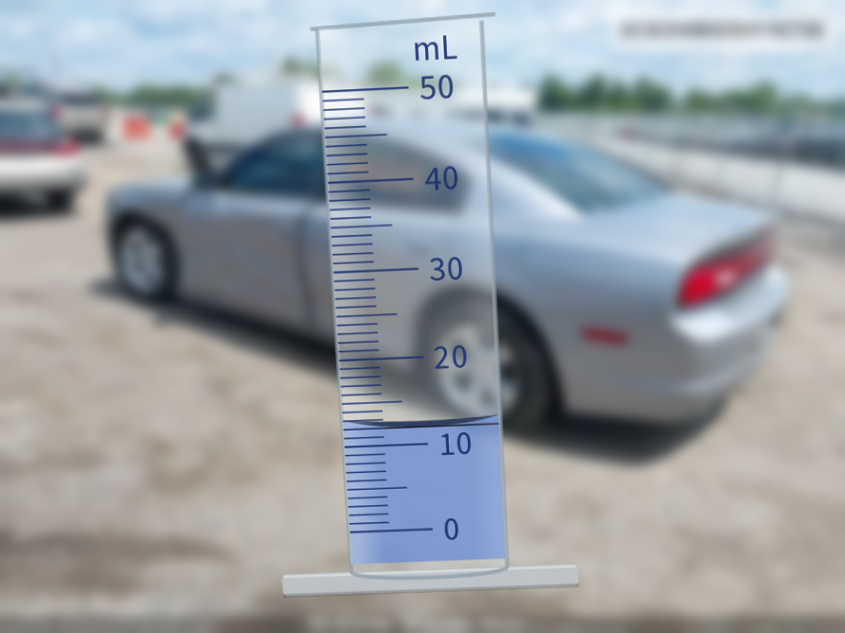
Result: 12mL
